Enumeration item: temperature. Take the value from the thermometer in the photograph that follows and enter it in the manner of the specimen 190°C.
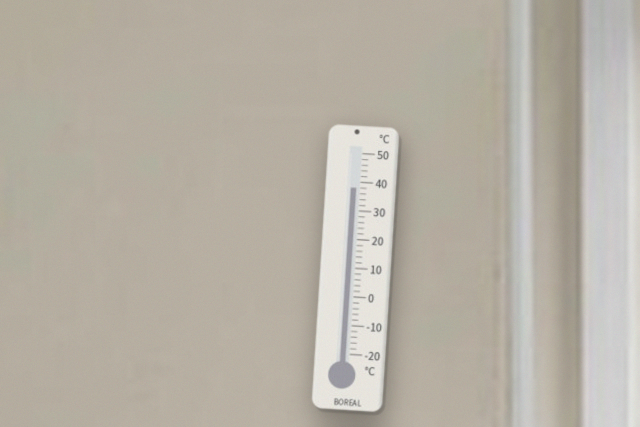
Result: 38°C
